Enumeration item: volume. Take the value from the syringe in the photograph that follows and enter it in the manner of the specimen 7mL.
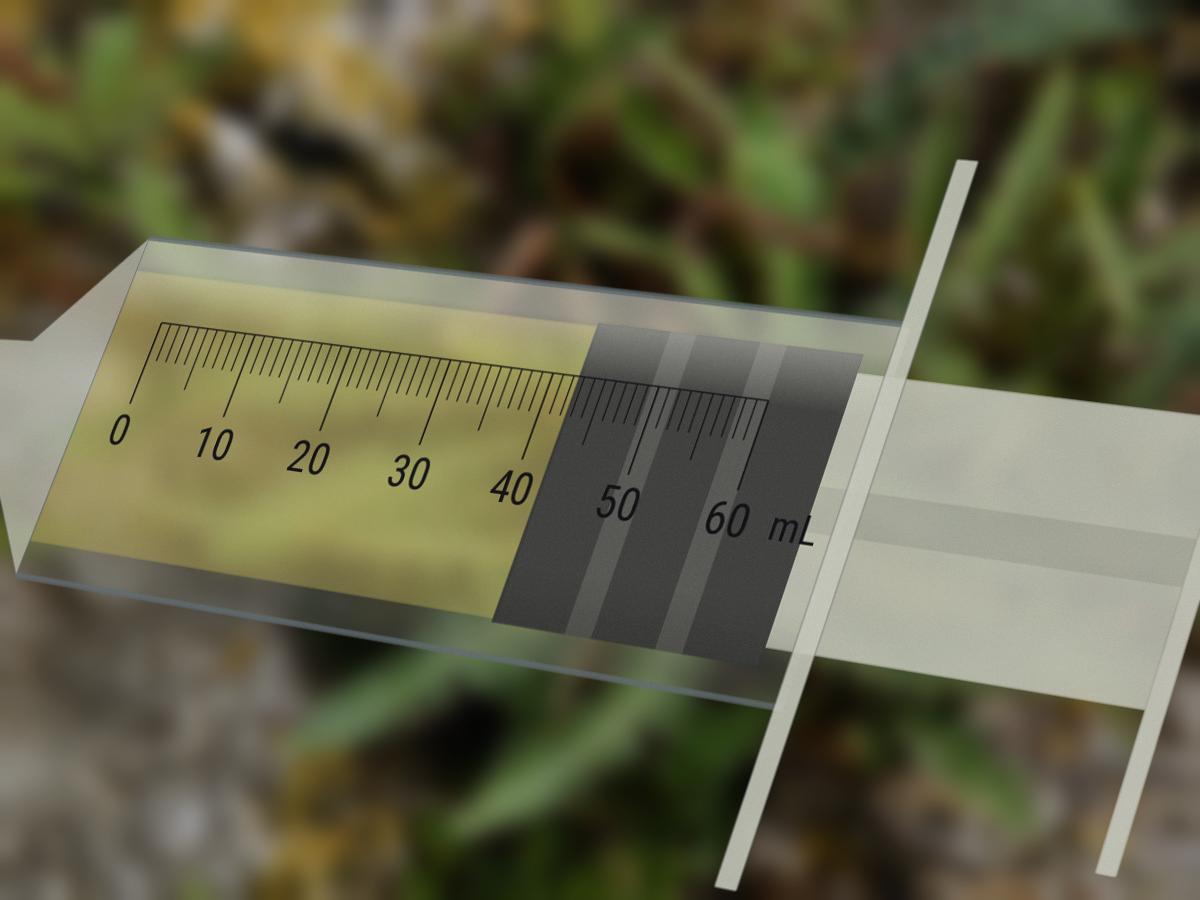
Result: 42.5mL
